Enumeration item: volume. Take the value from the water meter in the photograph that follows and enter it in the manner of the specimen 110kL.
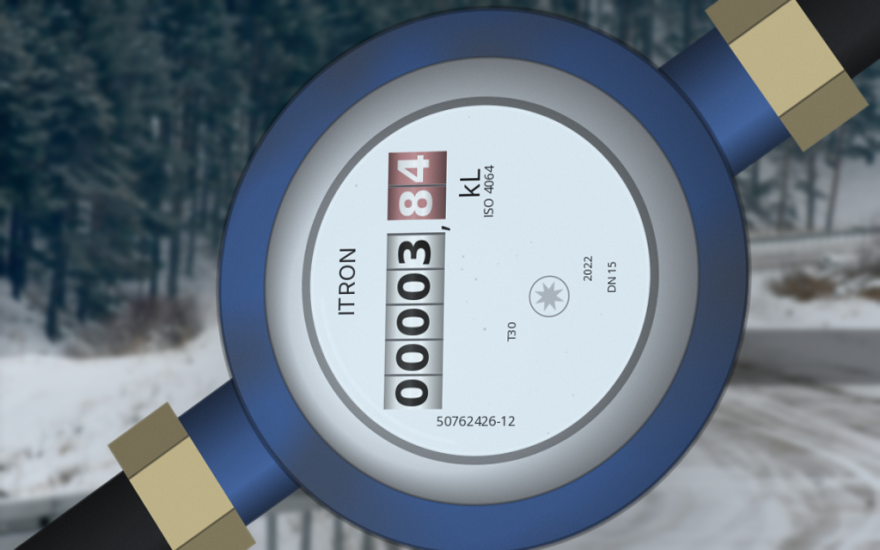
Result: 3.84kL
